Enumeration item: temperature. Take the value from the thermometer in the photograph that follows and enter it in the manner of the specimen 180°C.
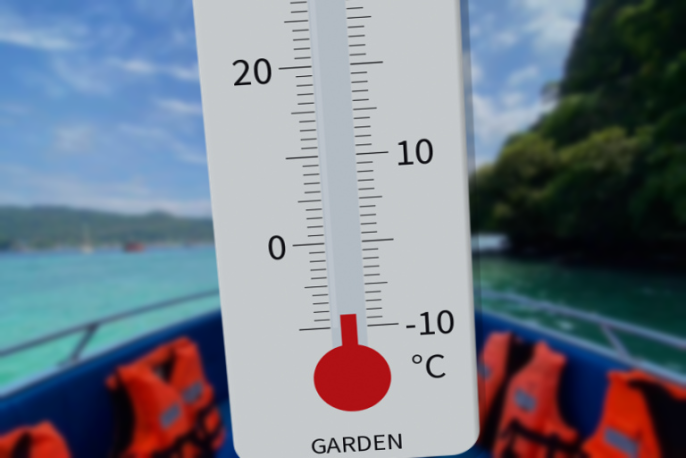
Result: -8.5°C
